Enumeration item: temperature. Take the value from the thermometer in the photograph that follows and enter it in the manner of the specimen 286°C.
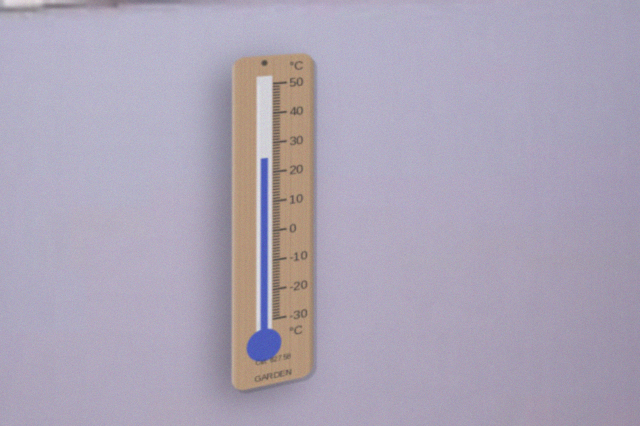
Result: 25°C
